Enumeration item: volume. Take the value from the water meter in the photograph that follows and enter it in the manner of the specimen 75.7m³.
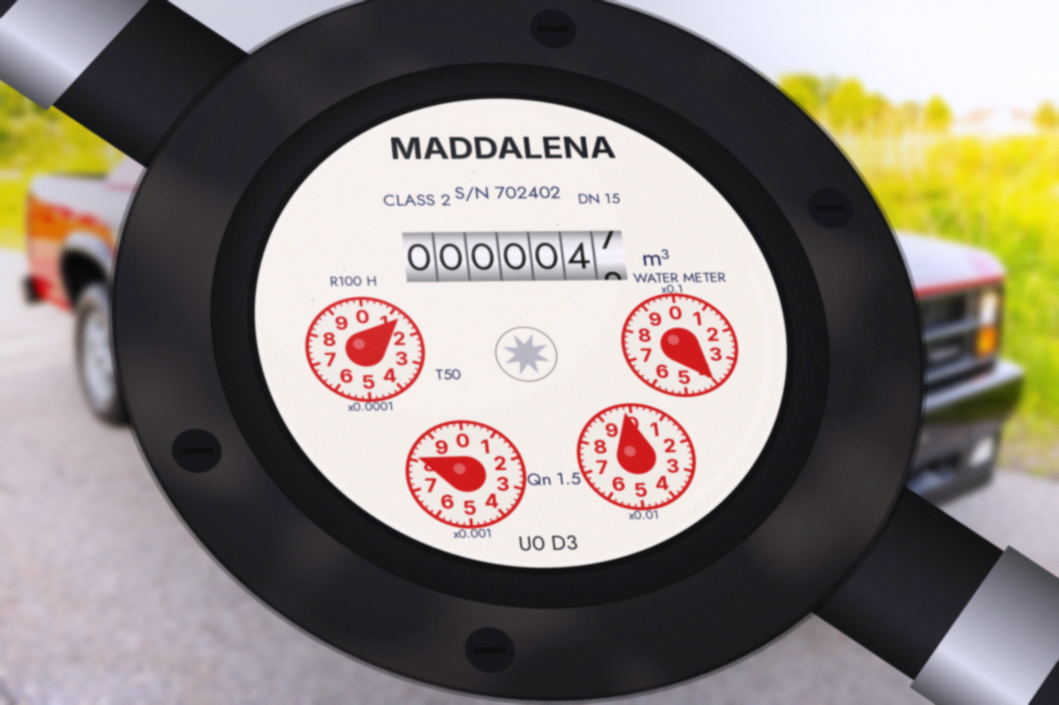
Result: 47.3981m³
